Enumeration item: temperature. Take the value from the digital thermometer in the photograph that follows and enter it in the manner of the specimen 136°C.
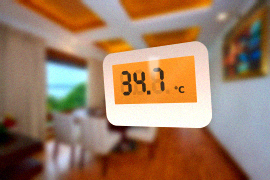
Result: 34.7°C
